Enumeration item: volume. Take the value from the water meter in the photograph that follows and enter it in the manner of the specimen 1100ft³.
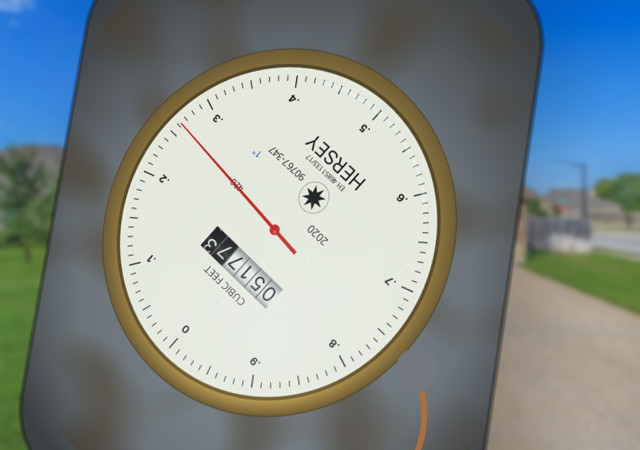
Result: 51773.26ft³
